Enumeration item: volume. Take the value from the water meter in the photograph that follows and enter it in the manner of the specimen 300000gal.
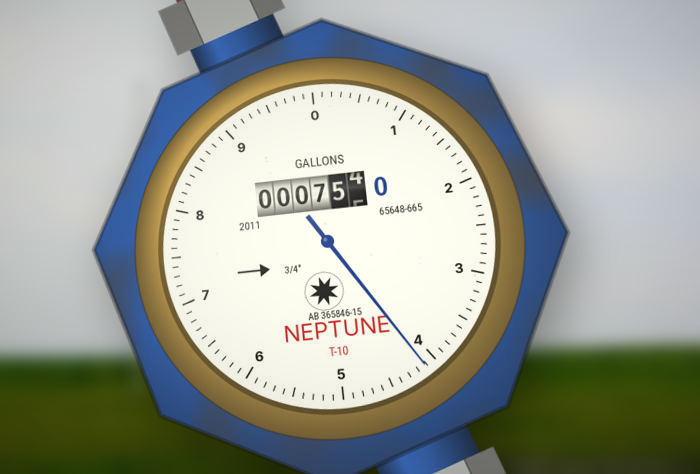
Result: 7544.1gal
